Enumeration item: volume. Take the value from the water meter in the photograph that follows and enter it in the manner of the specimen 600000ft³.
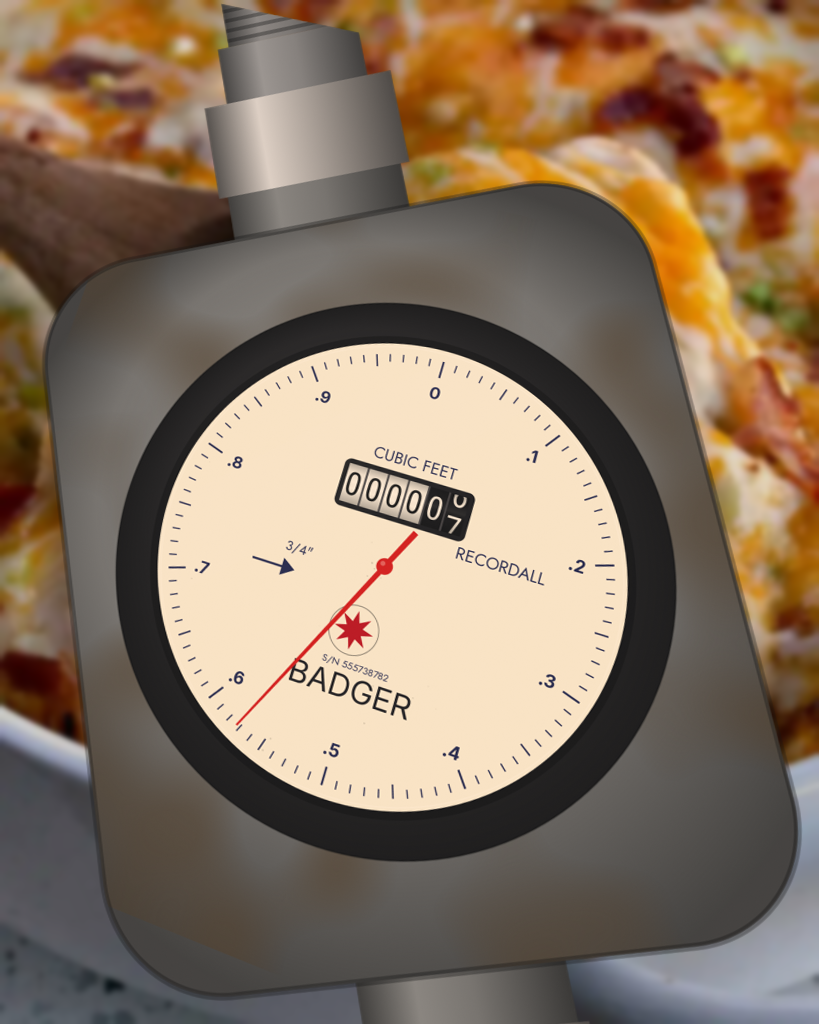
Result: 6.57ft³
